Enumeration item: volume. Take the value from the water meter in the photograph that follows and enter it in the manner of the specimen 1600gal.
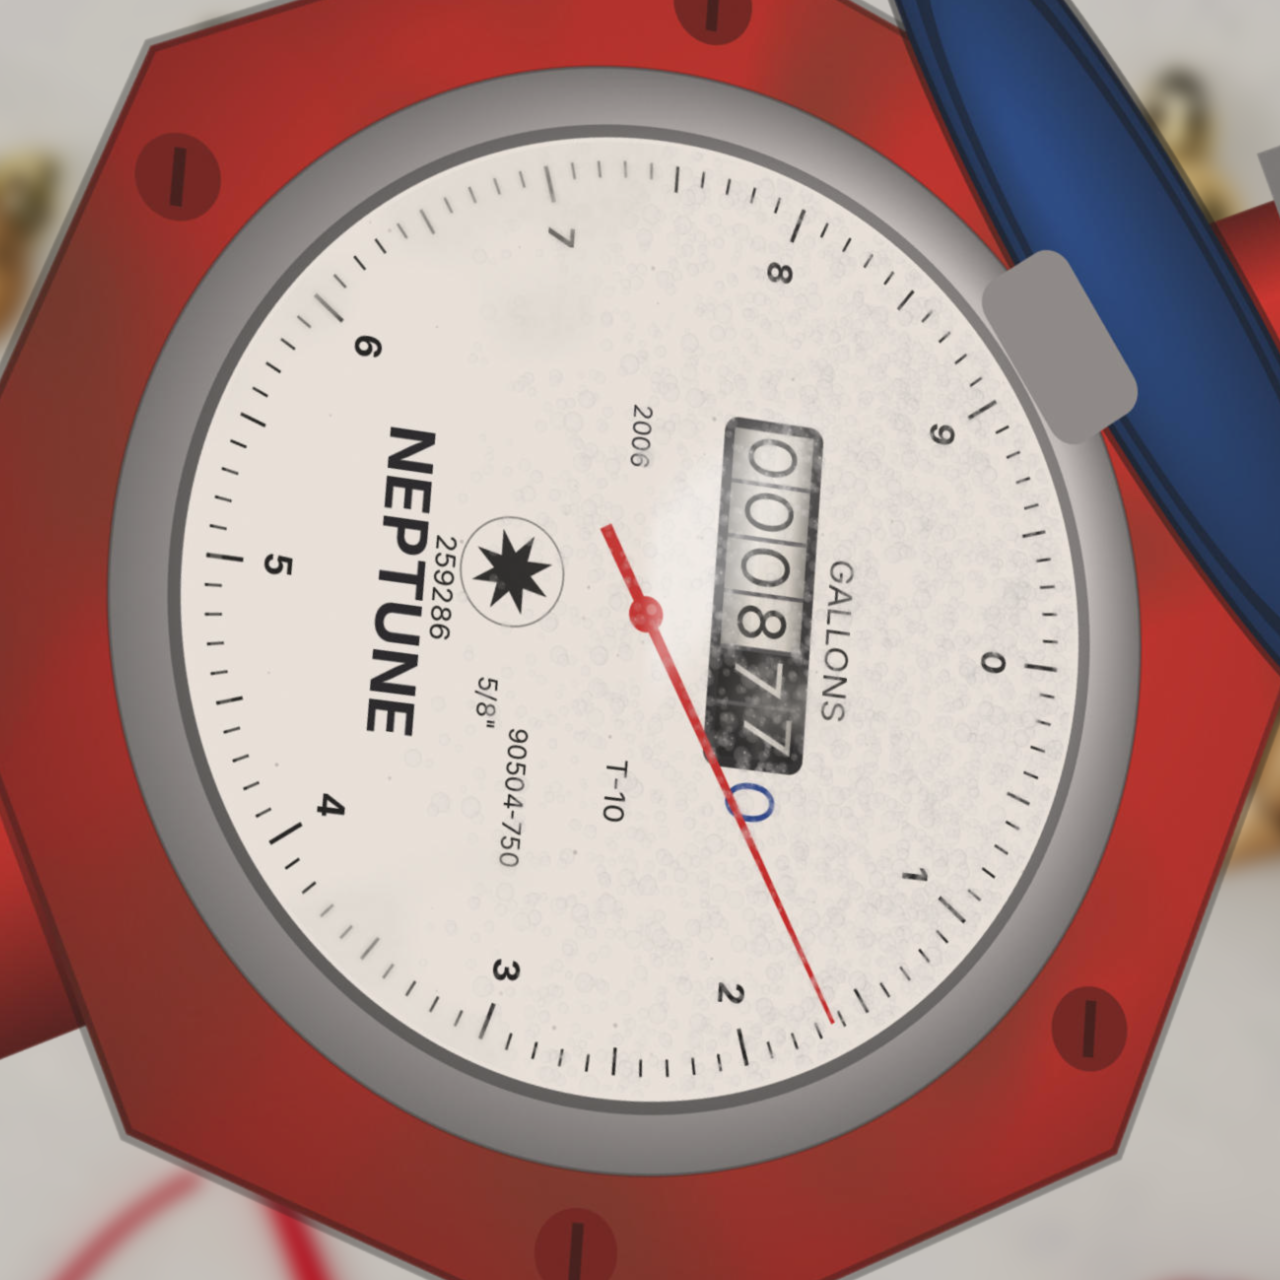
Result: 8771.6gal
